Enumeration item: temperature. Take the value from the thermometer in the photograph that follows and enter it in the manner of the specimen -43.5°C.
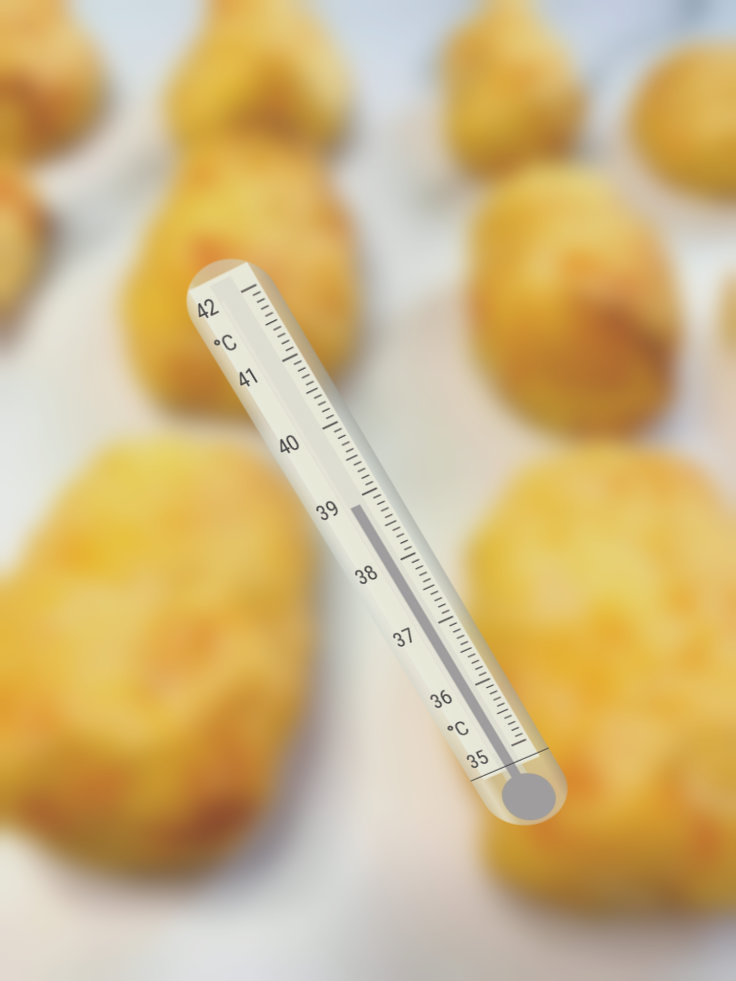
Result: 38.9°C
